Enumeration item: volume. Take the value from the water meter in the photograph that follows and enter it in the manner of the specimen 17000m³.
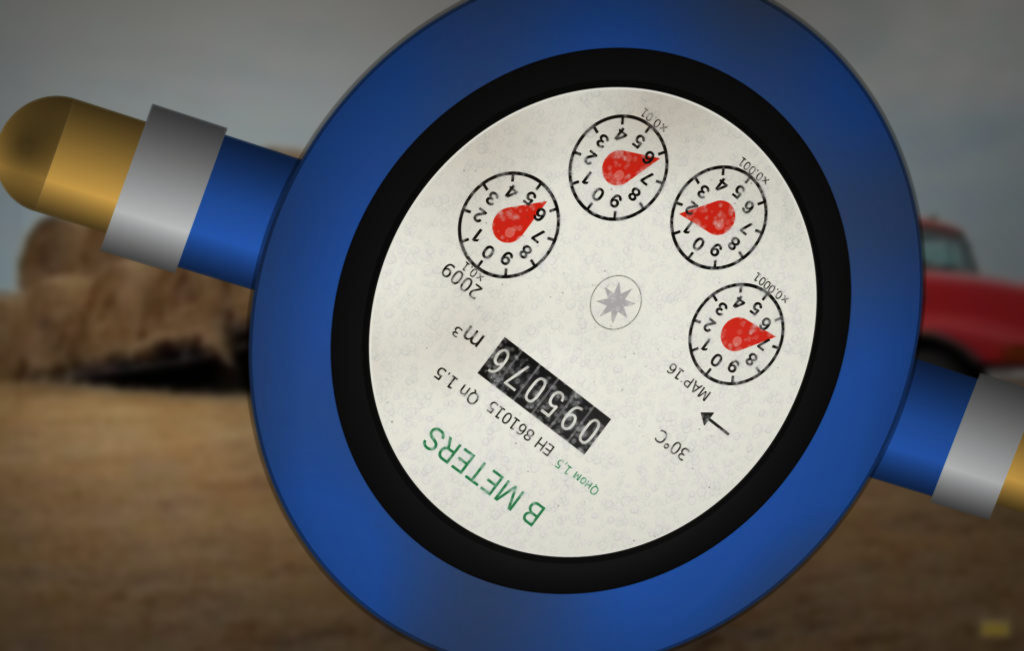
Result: 95076.5616m³
